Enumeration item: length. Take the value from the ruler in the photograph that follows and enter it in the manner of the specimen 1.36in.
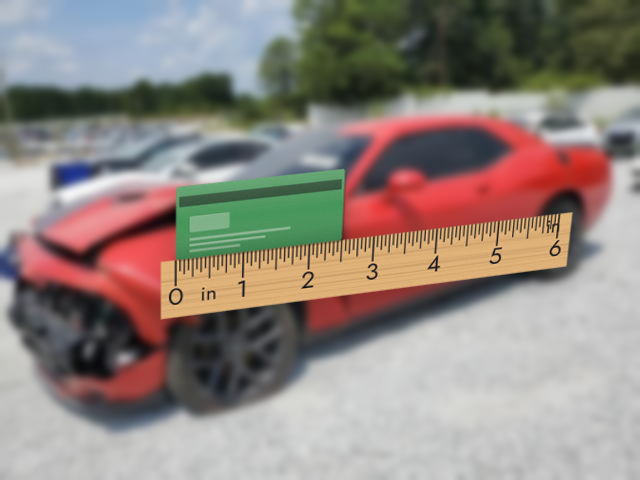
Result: 2.5in
